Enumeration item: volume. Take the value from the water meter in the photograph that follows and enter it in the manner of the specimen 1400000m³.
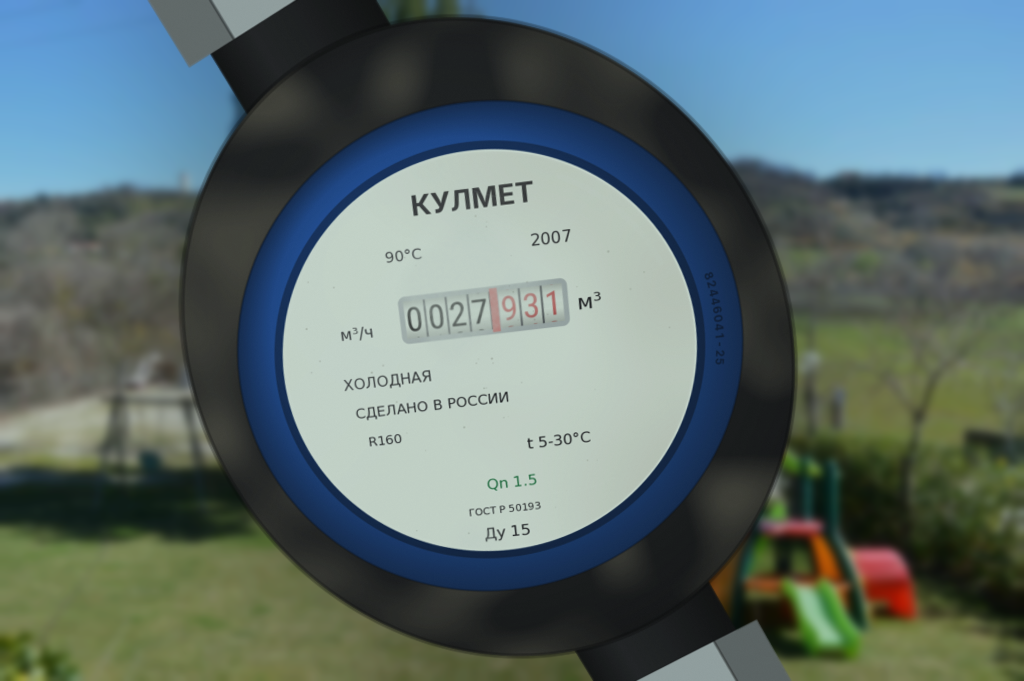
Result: 27.931m³
